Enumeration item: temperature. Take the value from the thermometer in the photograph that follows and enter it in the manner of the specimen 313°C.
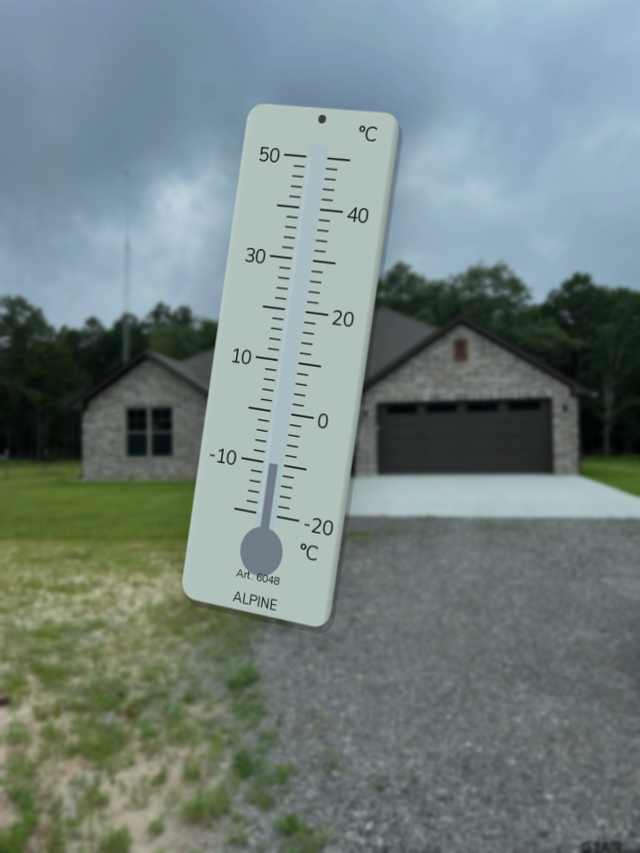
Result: -10°C
